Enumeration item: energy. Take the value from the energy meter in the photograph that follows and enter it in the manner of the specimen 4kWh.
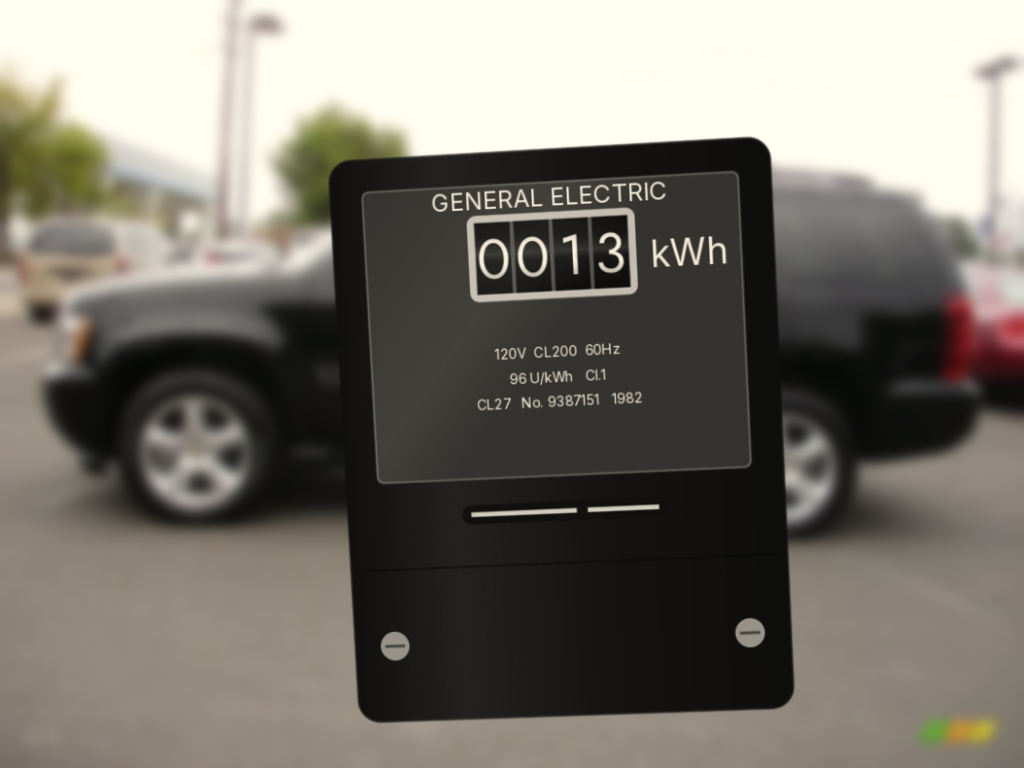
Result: 13kWh
